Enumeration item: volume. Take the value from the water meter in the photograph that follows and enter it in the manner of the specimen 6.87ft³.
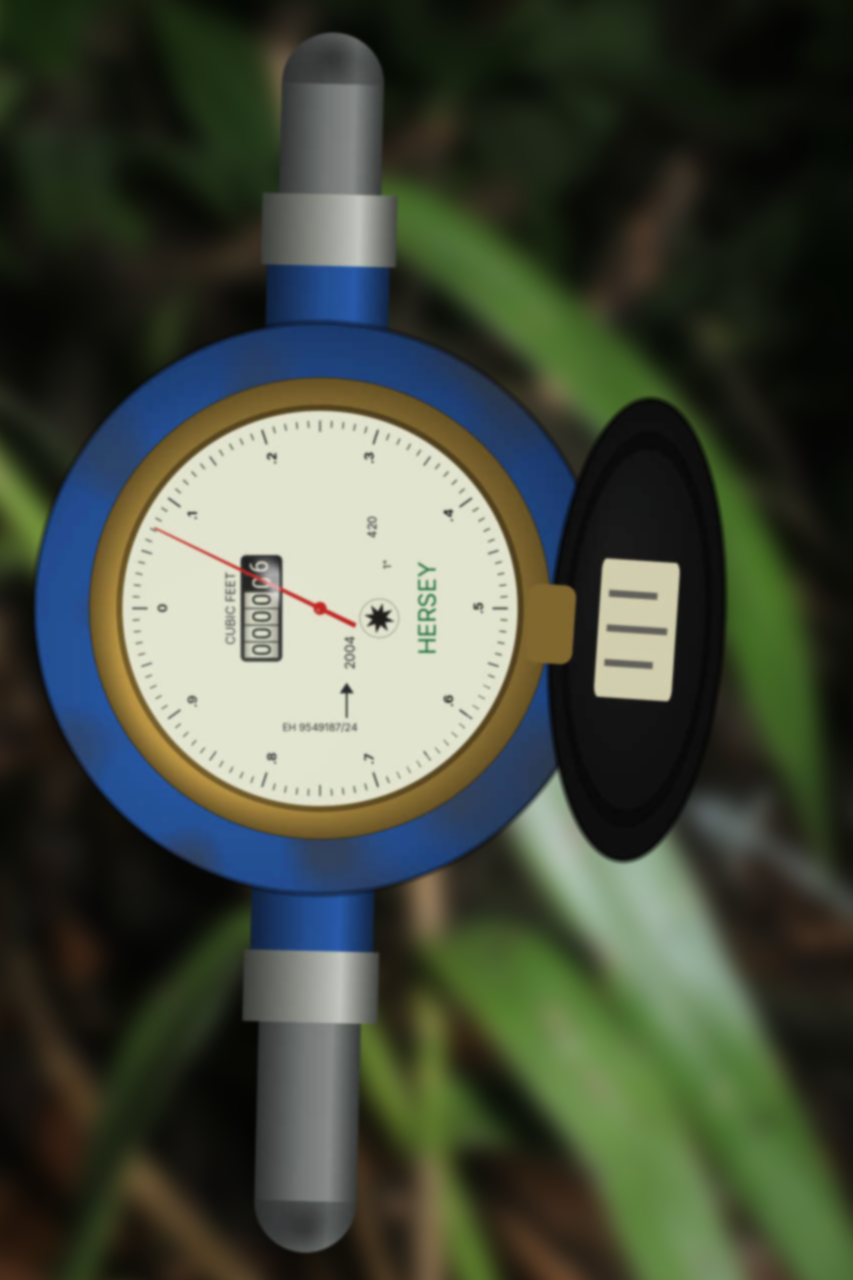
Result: 6.07ft³
